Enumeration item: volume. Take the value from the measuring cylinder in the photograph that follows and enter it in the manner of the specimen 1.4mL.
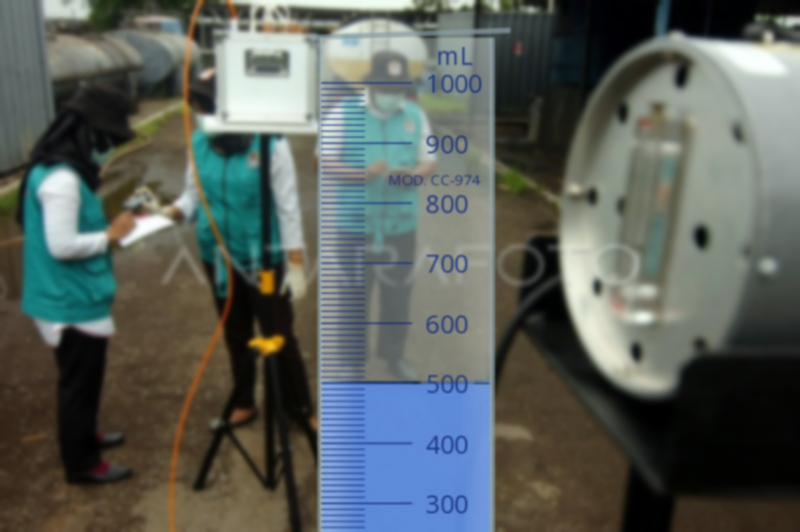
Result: 500mL
